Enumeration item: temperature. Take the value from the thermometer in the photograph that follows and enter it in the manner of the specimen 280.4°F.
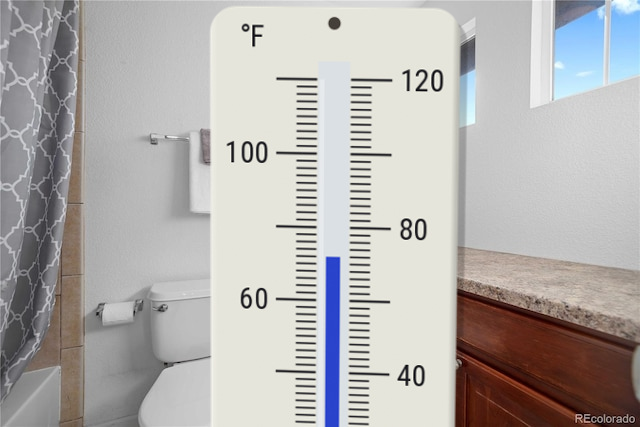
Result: 72°F
